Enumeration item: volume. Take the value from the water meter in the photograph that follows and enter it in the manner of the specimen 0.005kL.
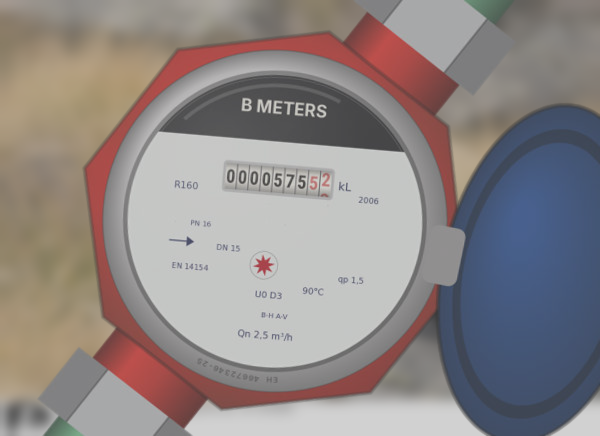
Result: 575.52kL
